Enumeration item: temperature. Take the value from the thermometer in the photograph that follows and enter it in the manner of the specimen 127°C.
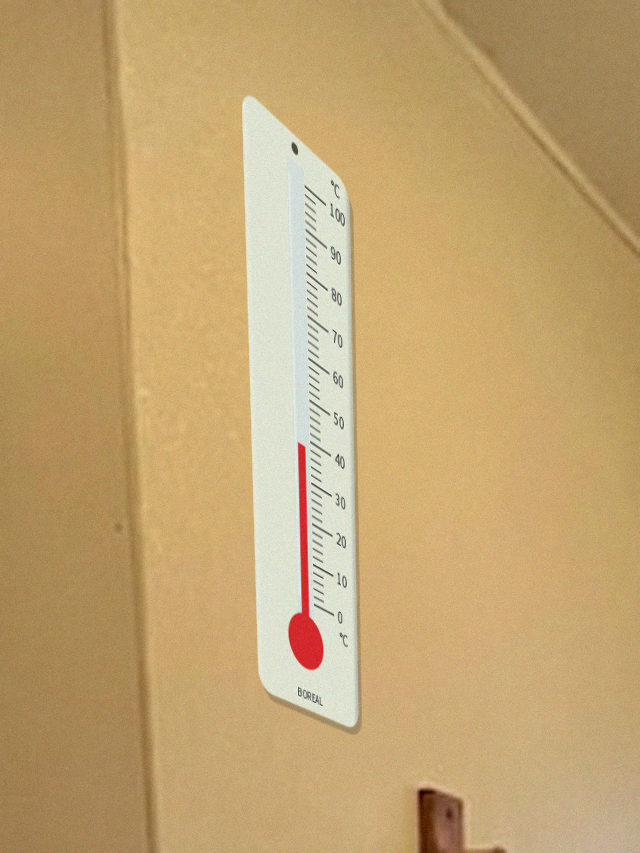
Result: 38°C
